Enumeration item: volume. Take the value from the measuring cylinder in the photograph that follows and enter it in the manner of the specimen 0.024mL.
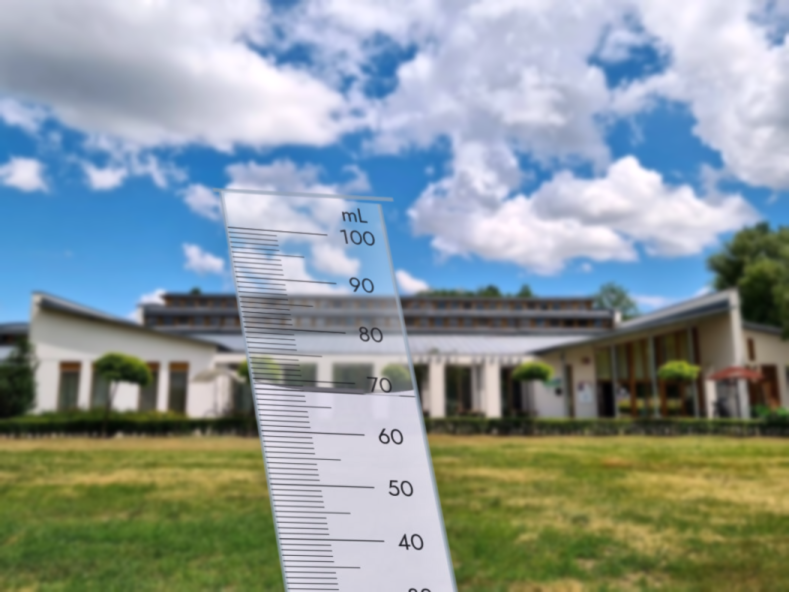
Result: 68mL
